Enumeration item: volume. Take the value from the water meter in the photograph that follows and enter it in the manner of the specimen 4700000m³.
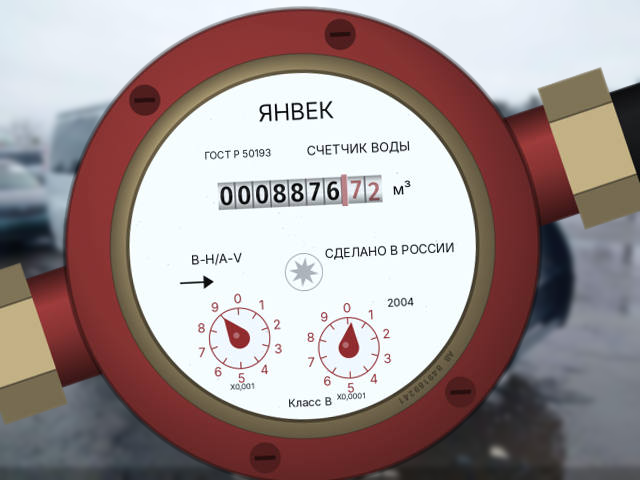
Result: 8876.7190m³
